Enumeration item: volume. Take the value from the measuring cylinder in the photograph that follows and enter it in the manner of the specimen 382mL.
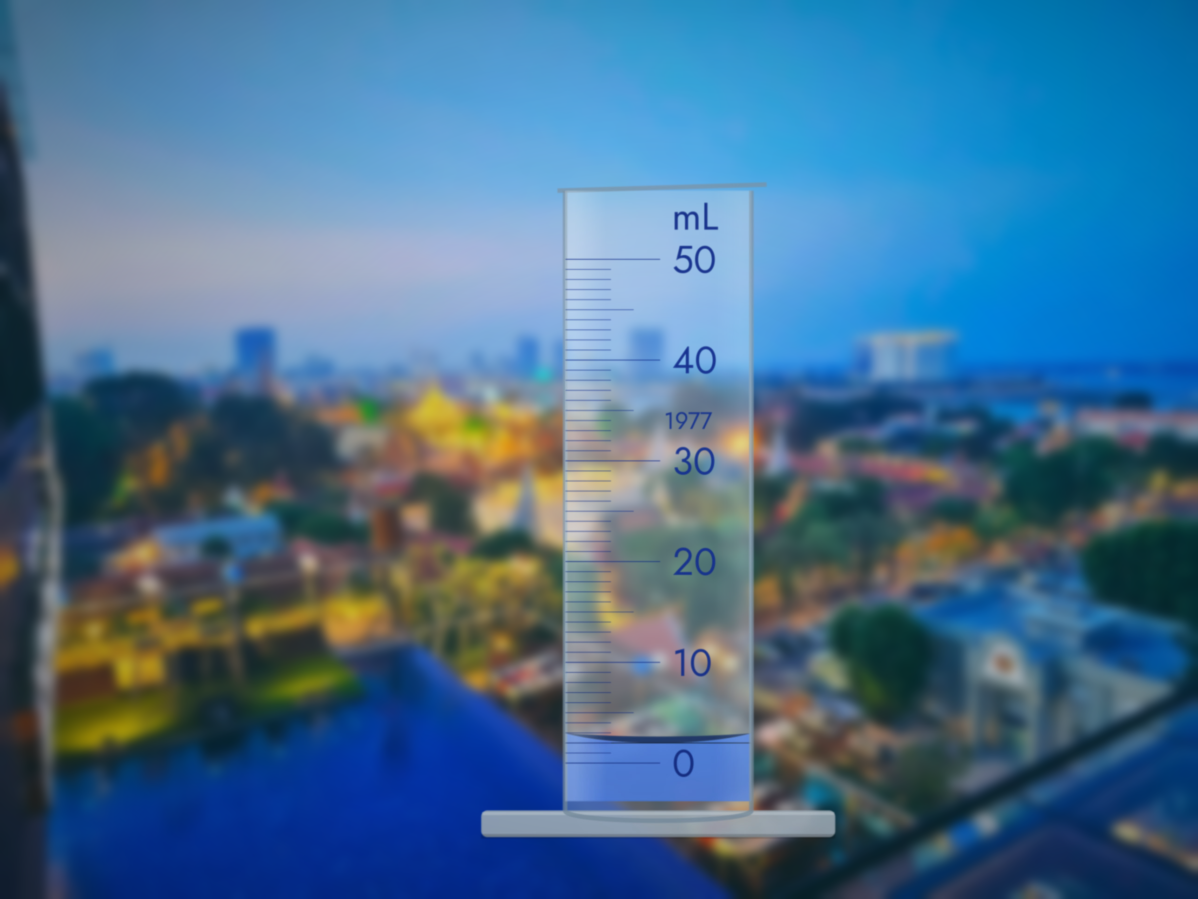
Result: 2mL
